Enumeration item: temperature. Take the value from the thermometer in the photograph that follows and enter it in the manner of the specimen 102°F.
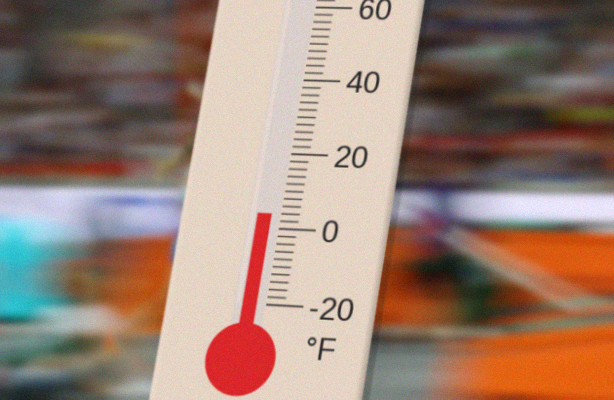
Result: 4°F
